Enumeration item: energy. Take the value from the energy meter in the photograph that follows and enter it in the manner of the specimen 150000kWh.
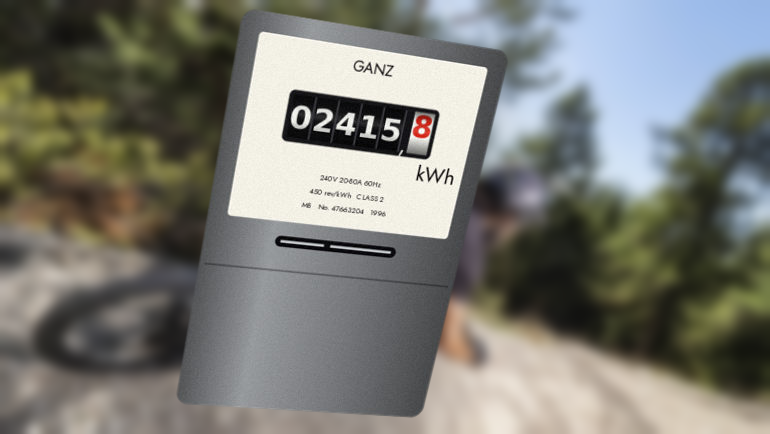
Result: 2415.8kWh
